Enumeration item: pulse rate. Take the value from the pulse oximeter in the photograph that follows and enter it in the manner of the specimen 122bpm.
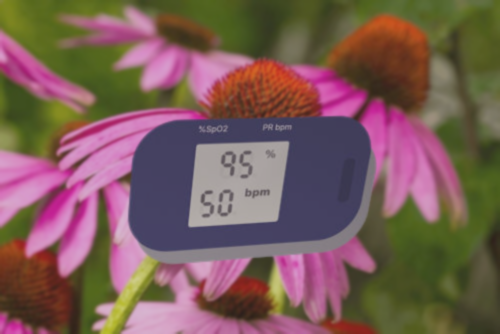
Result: 50bpm
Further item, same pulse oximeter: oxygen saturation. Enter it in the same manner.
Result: 95%
